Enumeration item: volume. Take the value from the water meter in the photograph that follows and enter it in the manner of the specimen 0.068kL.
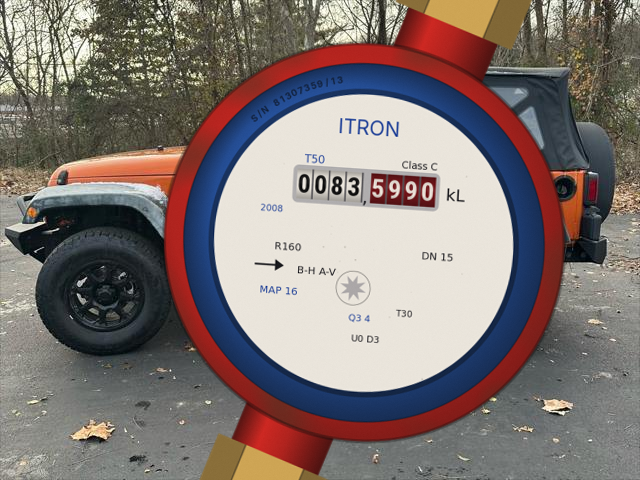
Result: 83.5990kL
